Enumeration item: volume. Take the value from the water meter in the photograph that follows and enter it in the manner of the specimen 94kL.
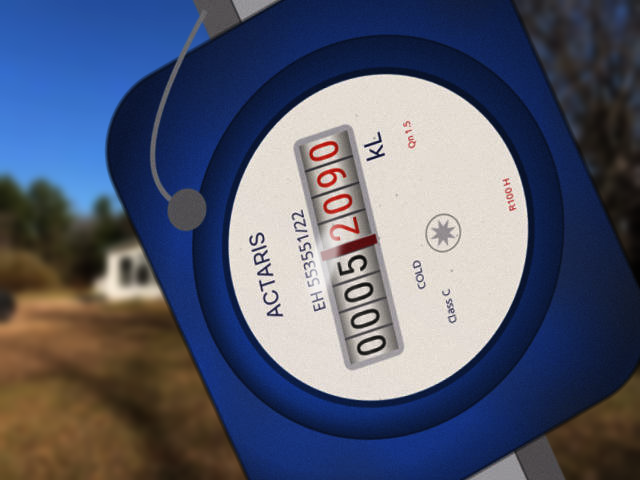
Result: 5.2090kL
